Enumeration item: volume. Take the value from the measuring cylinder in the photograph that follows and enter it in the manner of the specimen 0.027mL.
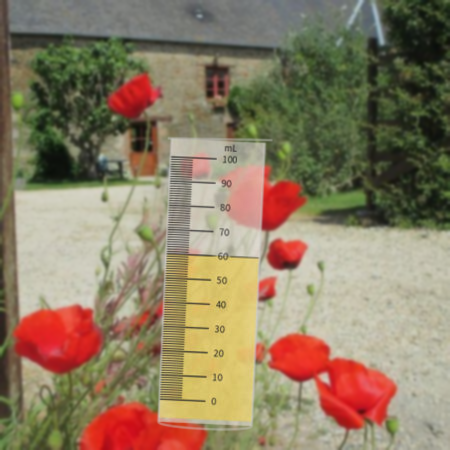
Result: 60mL
